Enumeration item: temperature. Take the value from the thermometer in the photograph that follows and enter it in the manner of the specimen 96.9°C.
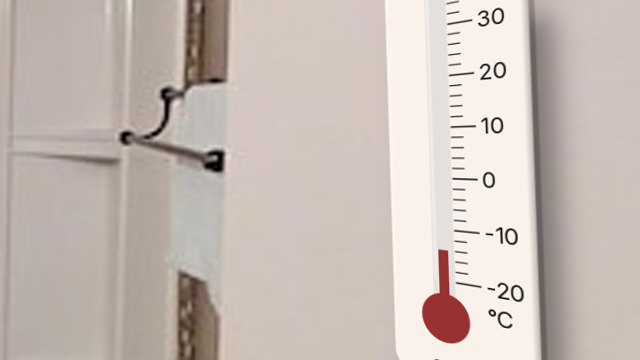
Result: -14°C
